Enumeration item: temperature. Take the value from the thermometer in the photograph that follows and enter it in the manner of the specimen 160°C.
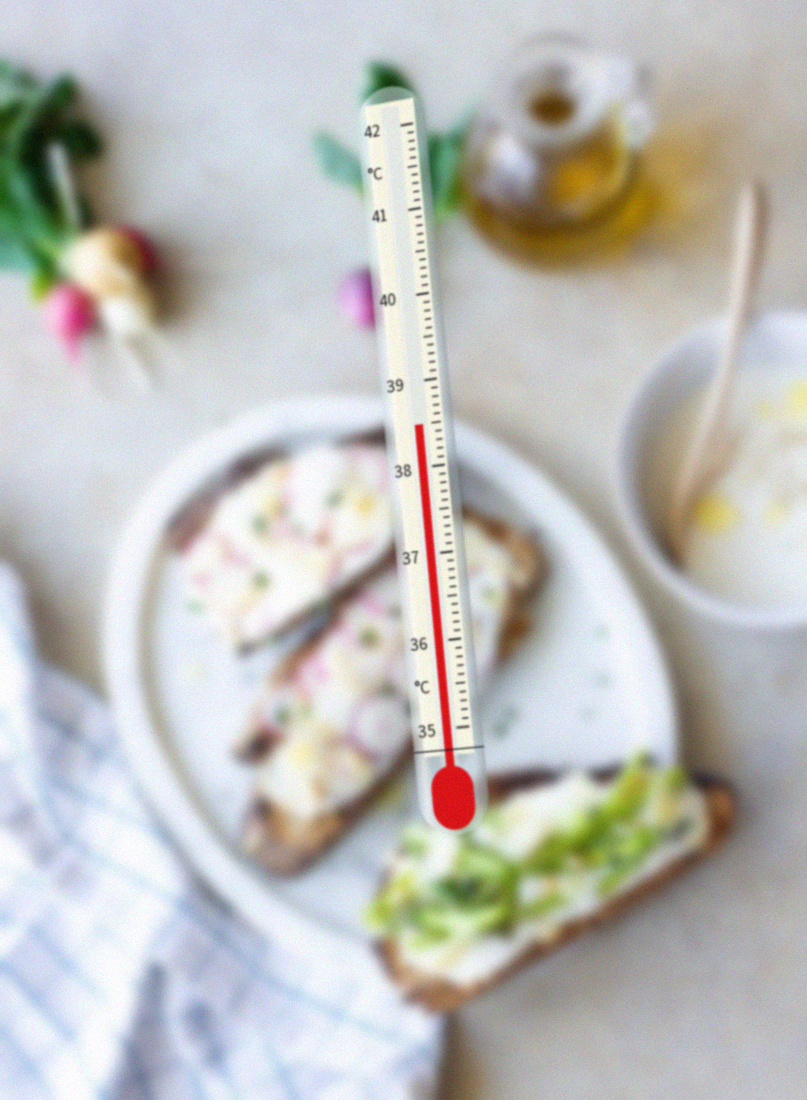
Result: 38.5°C
